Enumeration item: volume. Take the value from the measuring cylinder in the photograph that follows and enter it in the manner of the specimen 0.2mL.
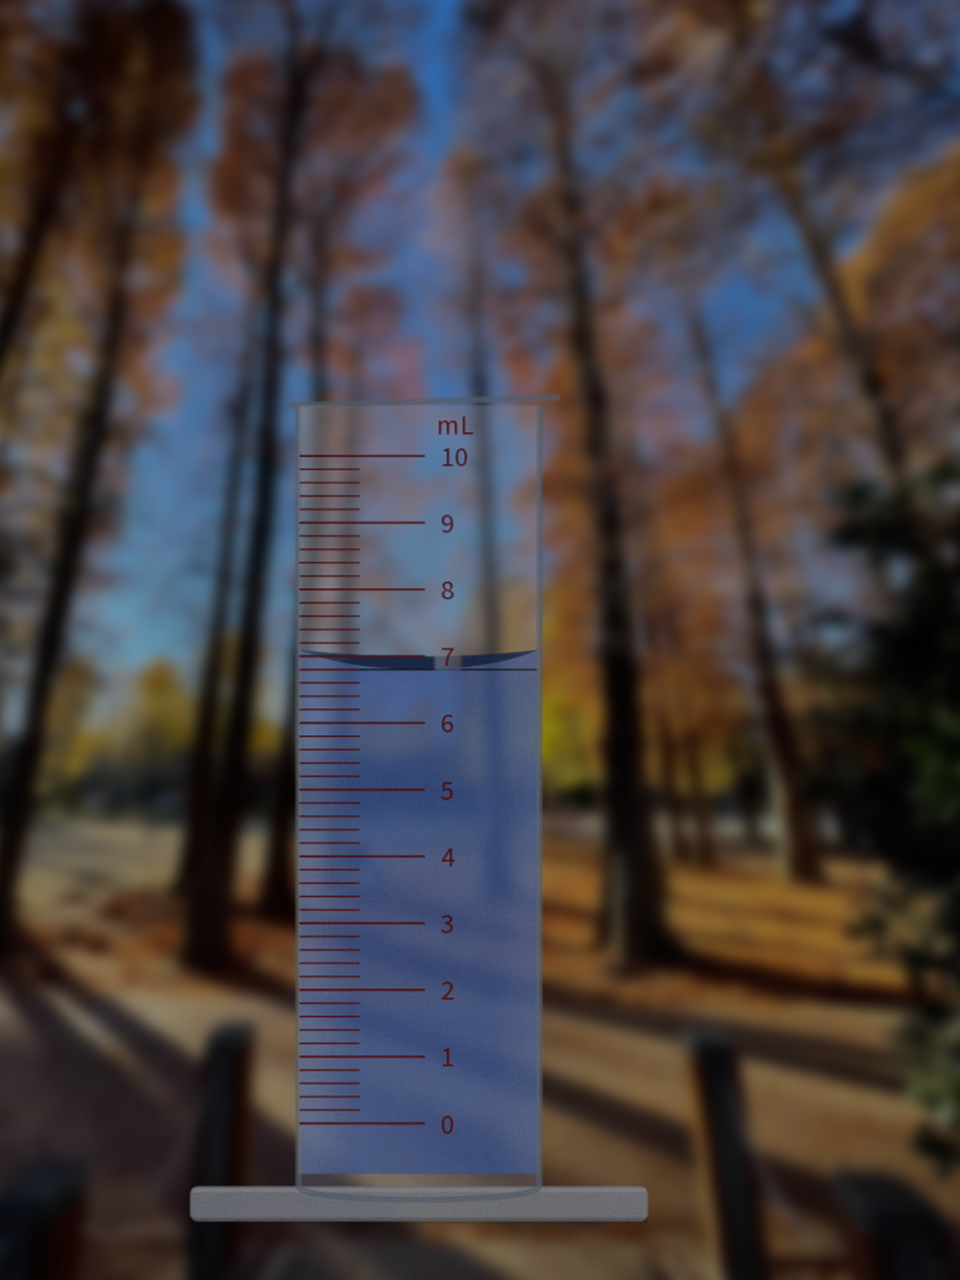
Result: 6.8mL
